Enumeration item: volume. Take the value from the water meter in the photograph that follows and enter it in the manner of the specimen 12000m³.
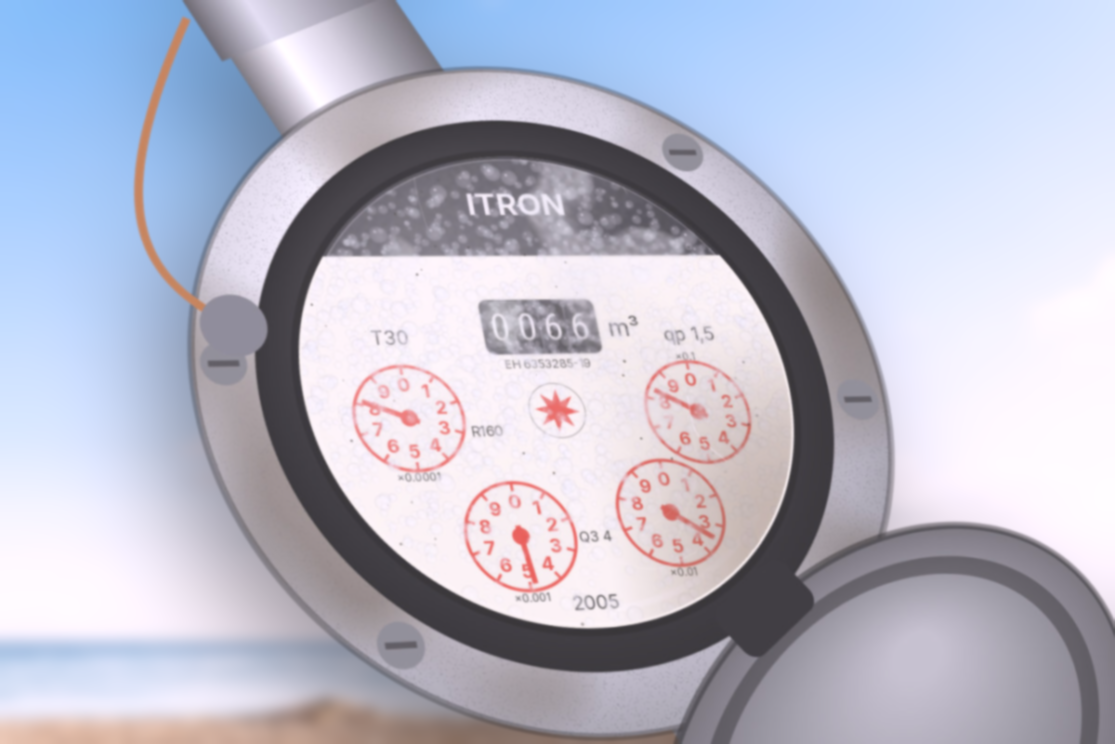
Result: 66.8348m³
